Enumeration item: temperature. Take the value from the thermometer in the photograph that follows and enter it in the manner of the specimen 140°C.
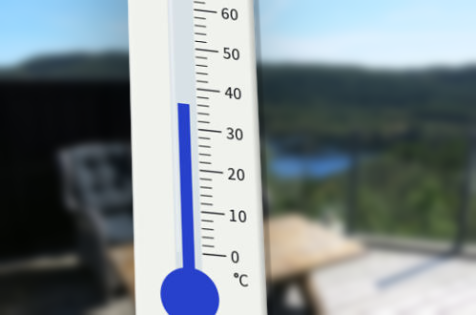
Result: 36°C
